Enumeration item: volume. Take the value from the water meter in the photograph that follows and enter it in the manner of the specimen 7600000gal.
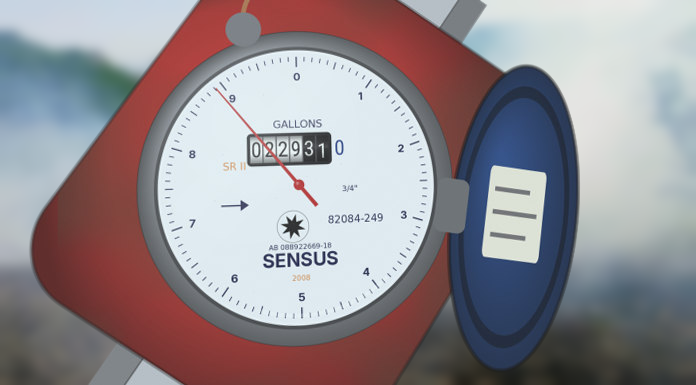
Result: 229308.9gal
